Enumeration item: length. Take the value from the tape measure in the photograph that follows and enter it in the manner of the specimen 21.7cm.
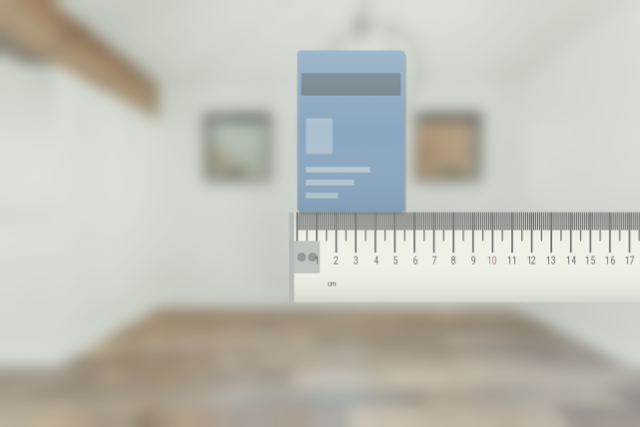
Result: 5.5cm
